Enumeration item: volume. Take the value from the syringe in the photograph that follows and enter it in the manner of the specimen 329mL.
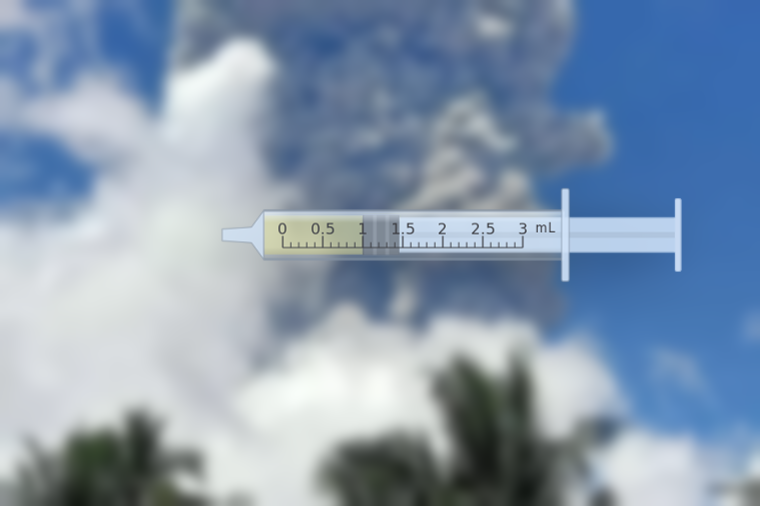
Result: 1mL
